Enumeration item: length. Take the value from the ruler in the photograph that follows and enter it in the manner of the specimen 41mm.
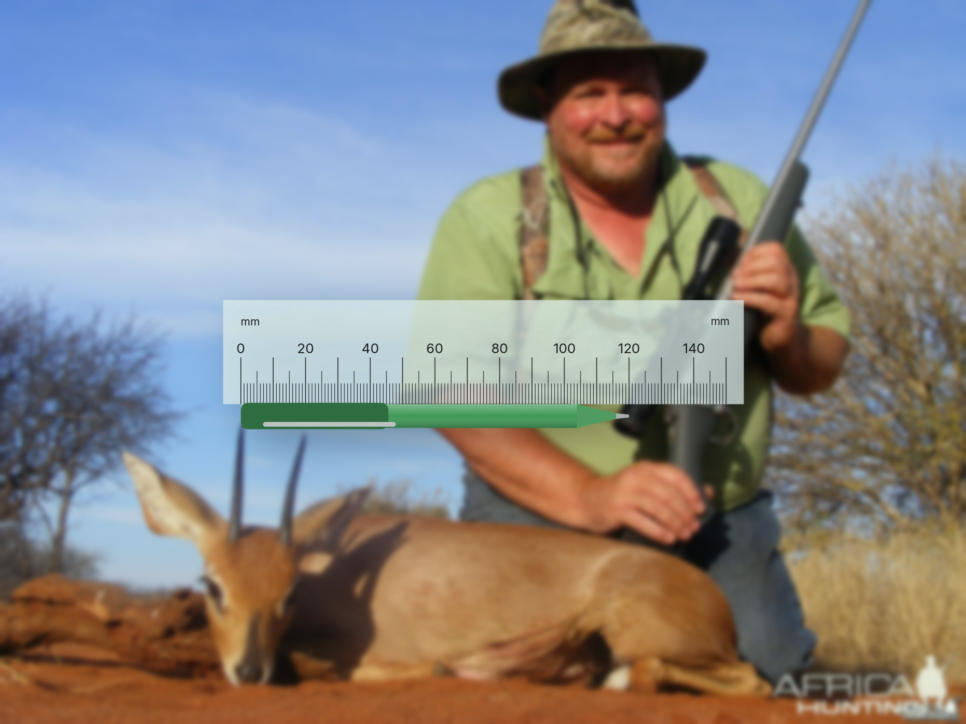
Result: 120mm
